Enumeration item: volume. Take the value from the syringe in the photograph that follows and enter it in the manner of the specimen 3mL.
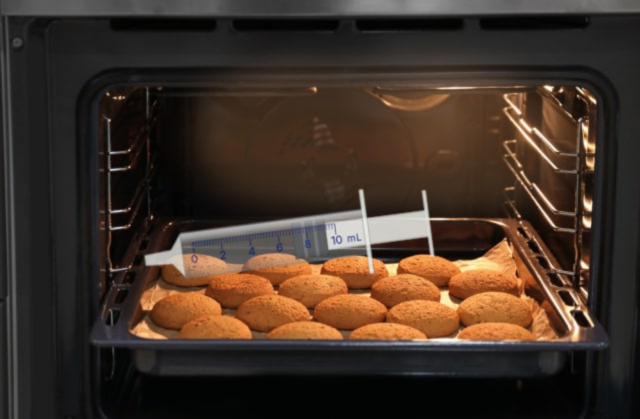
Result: 7mL
